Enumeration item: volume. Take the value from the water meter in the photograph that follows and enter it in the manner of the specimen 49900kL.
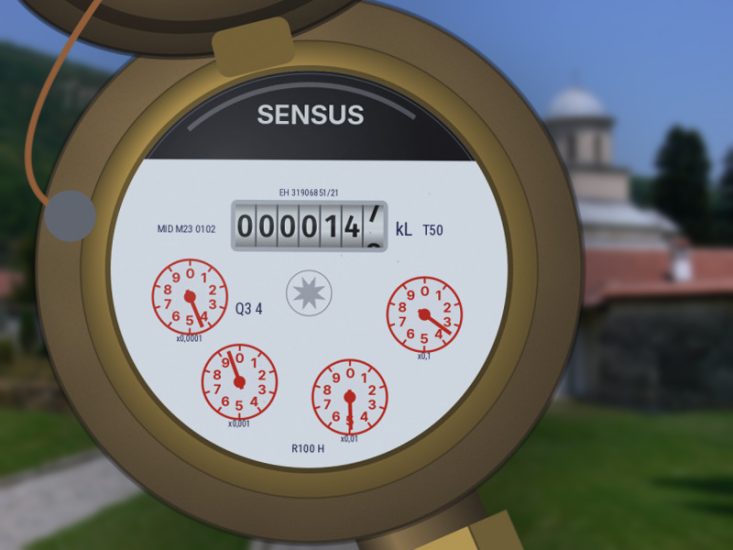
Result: 147.3494kL
